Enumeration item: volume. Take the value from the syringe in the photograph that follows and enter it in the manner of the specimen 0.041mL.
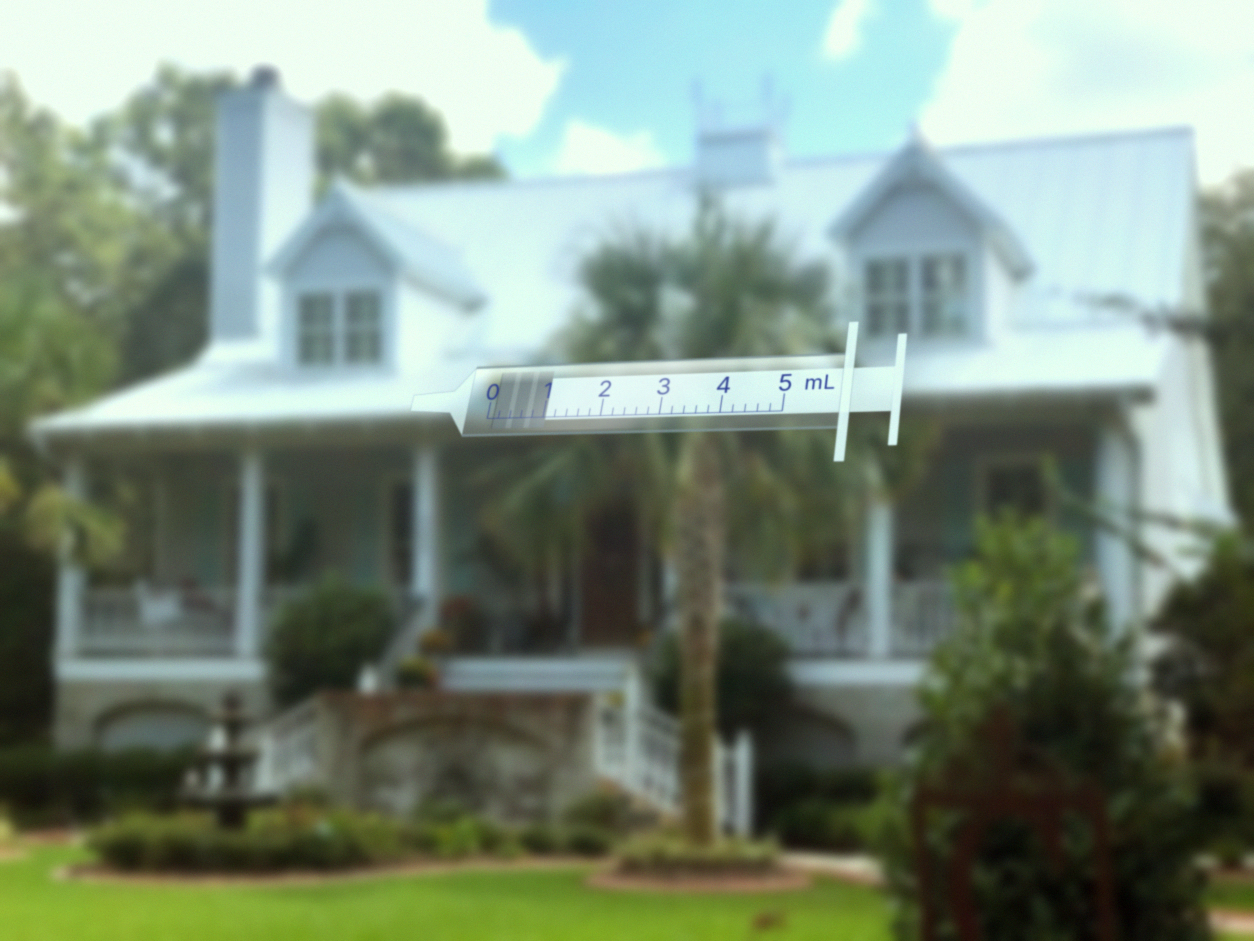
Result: 0.1mL
